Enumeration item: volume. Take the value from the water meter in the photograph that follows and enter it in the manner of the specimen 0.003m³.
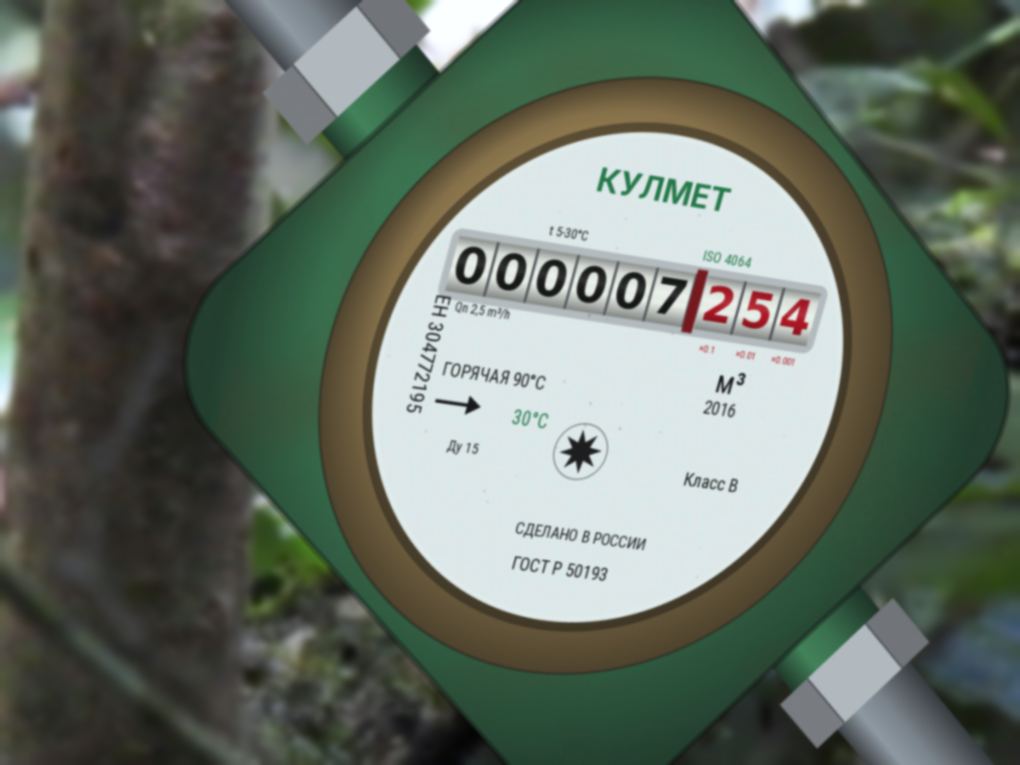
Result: 7.254m³
